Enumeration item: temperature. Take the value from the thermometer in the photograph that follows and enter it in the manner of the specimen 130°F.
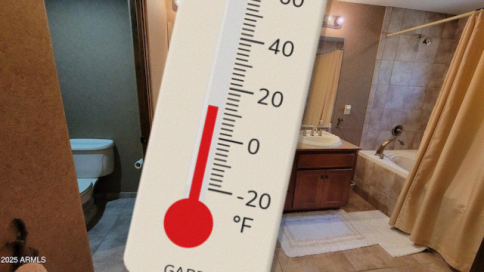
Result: 12°F
